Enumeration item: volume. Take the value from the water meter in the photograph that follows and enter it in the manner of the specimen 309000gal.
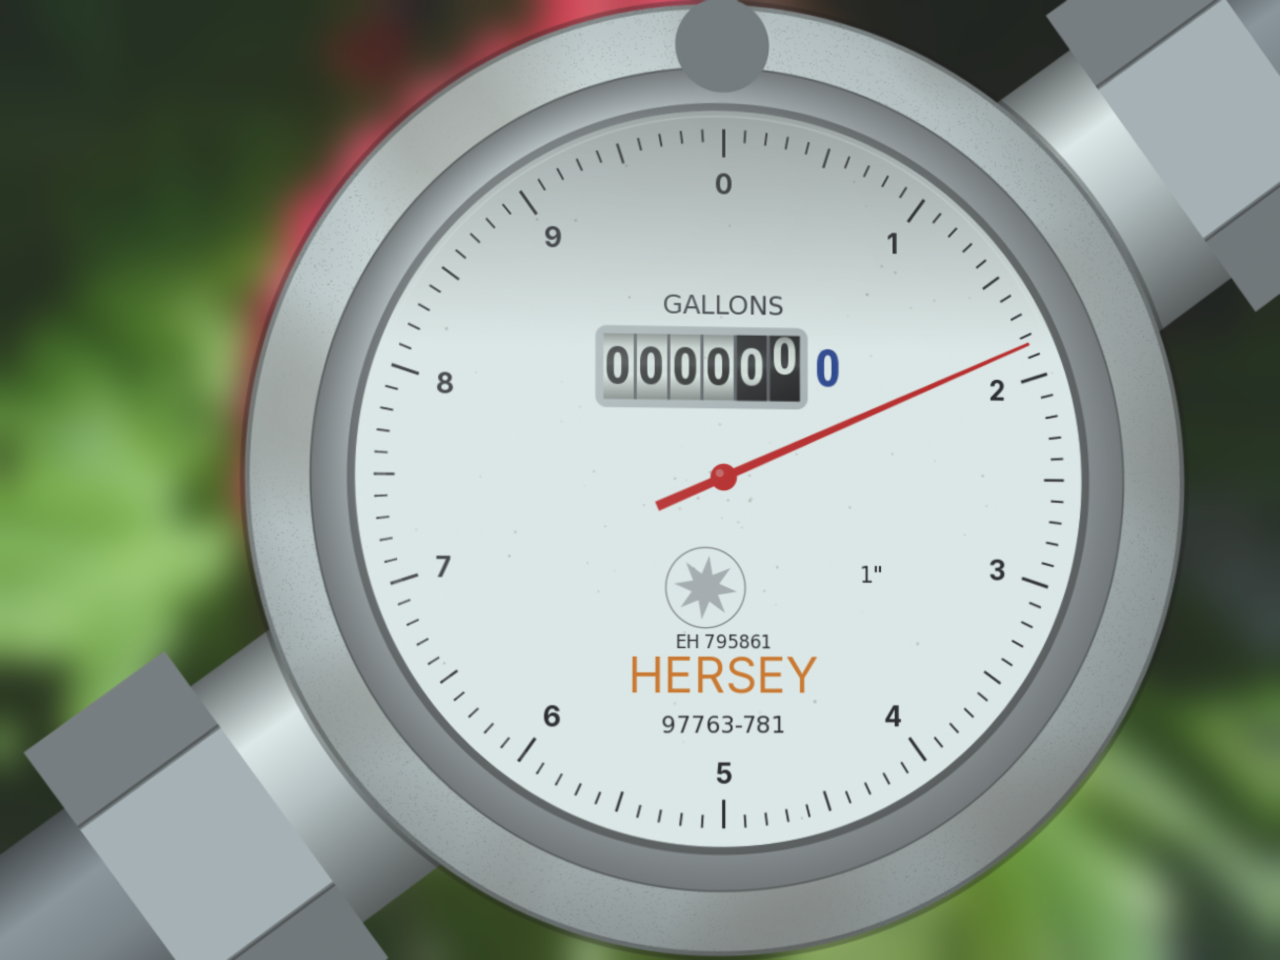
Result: 1.8gal
